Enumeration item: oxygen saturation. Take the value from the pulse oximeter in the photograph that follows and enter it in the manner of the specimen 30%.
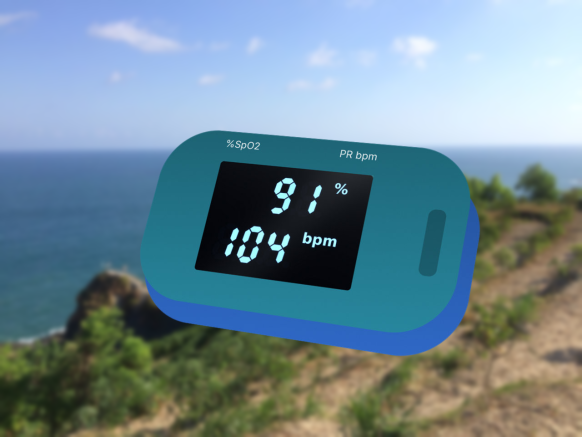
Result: 91%
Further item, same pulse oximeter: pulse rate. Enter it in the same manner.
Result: 104bpm
